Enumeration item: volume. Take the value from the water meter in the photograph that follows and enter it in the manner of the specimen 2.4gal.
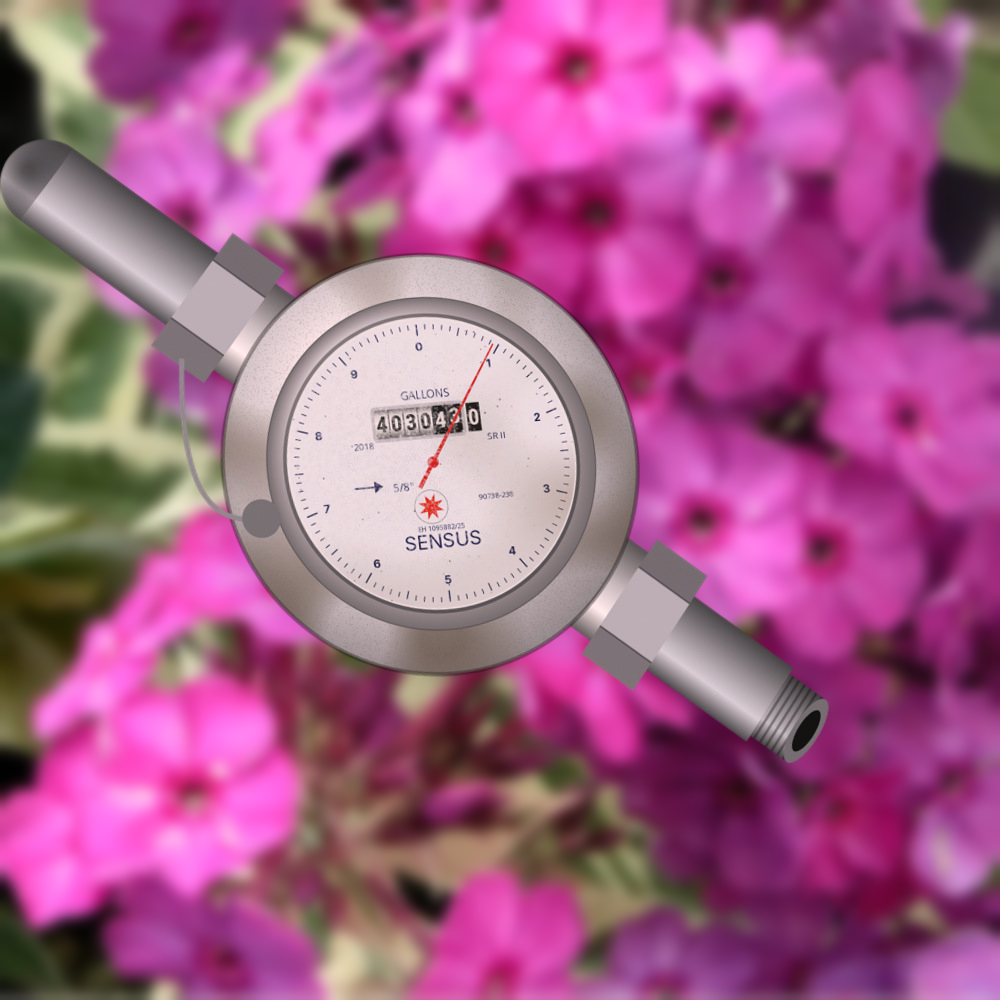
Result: 4030430.9gal
